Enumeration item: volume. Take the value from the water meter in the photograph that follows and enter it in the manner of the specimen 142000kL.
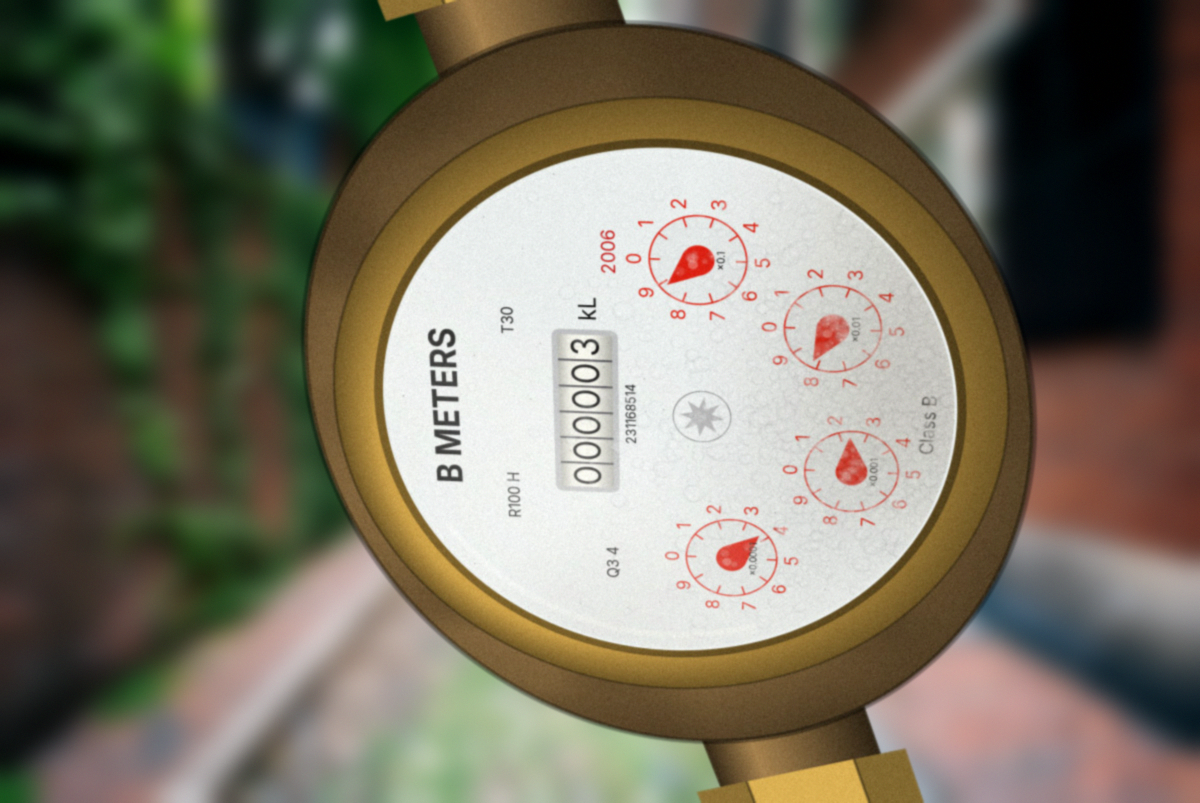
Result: 3.8823kL
